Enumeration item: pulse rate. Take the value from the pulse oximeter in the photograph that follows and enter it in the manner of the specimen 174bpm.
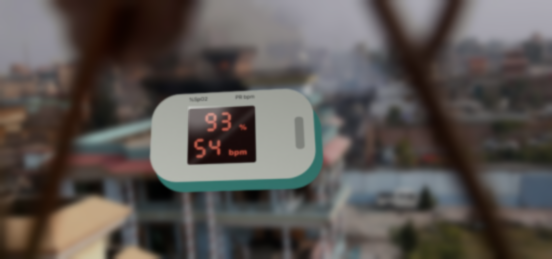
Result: 54bpm
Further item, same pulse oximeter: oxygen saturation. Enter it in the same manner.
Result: 93%
